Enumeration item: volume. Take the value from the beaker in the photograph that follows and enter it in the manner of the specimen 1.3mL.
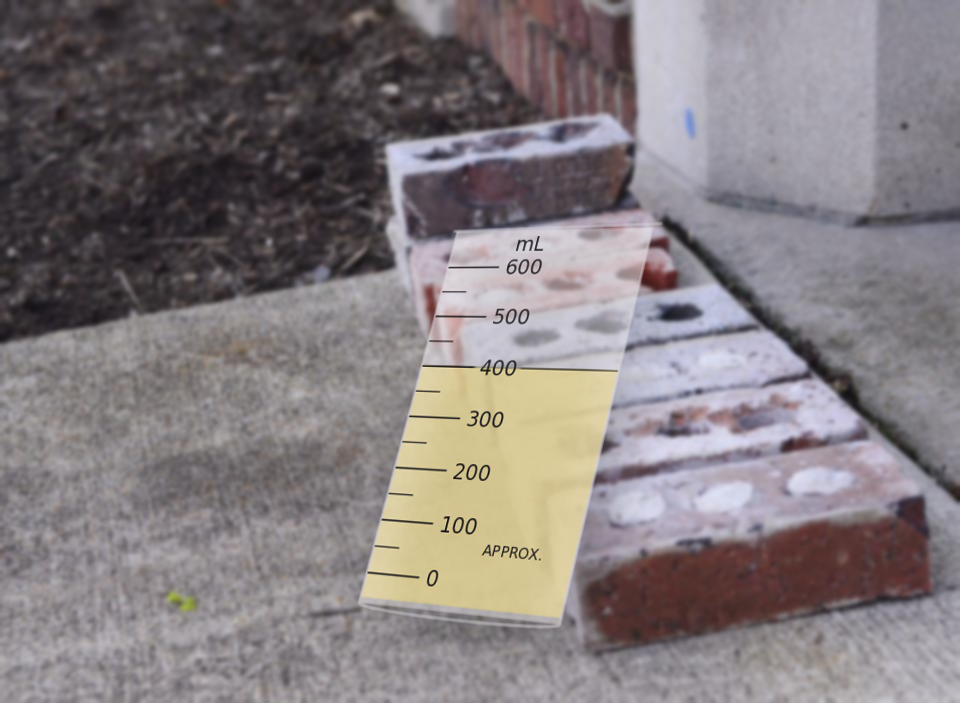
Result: 400mL
